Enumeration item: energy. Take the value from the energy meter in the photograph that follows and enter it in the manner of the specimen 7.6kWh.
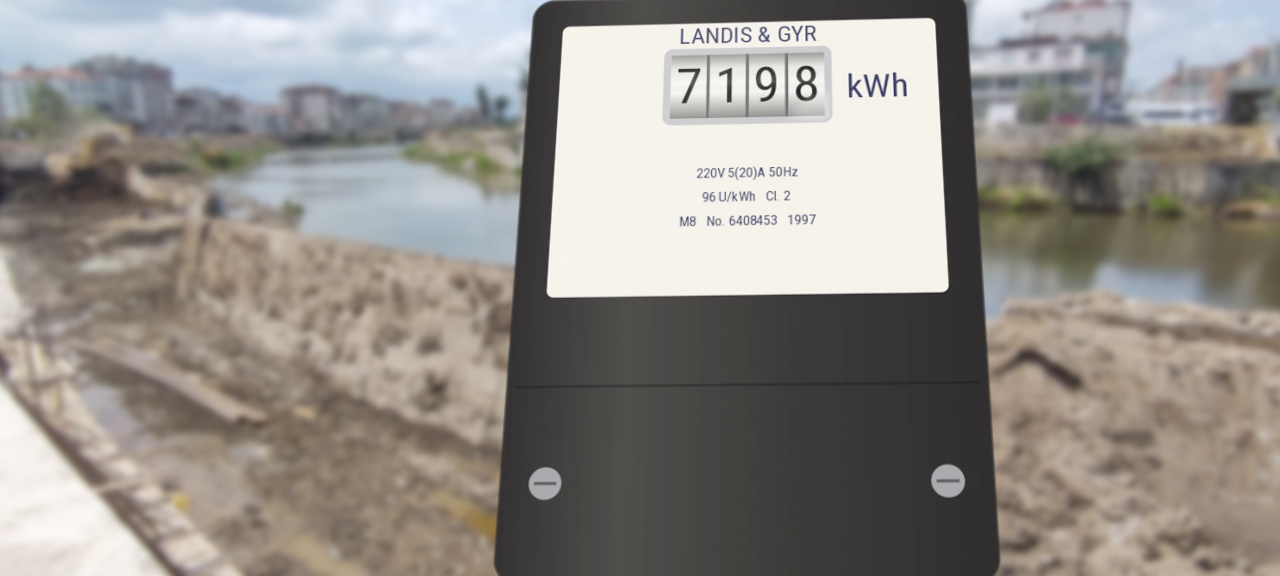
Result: 7198kWh
